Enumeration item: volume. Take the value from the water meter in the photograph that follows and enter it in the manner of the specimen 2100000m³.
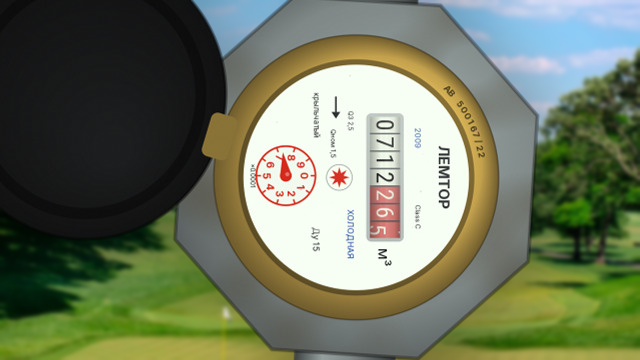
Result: 712.2647m³
